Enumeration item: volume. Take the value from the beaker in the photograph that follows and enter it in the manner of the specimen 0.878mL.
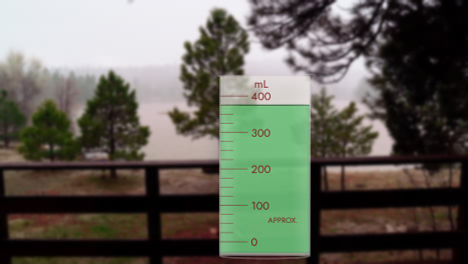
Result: 375mL
